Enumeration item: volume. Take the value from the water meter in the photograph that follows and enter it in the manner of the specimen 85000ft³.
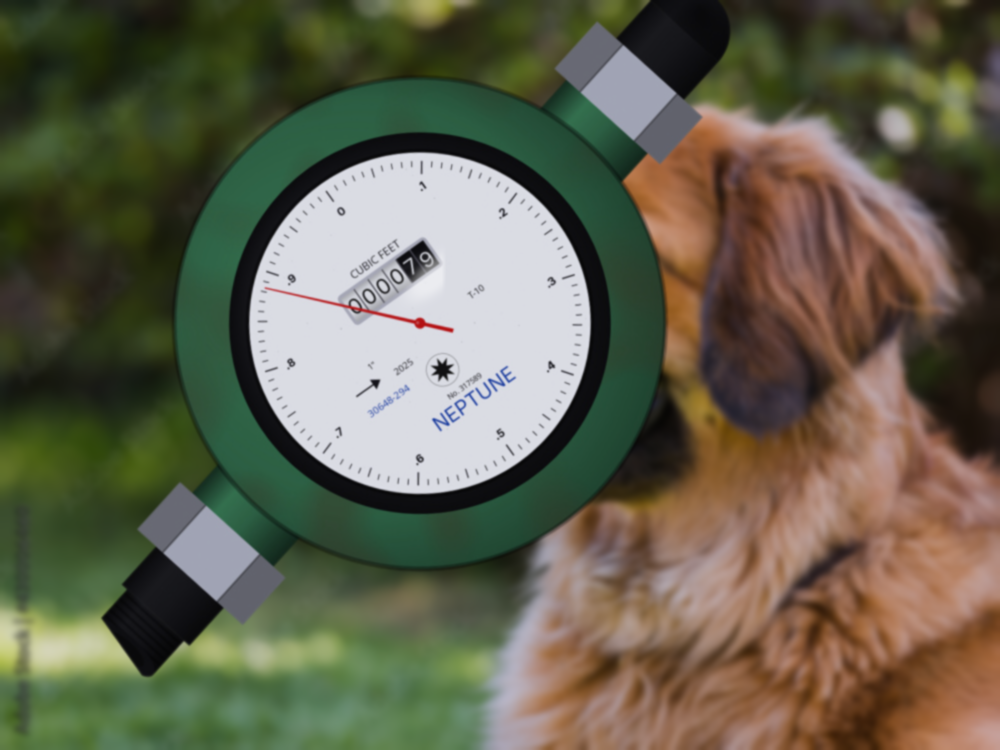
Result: 78.88ft³
